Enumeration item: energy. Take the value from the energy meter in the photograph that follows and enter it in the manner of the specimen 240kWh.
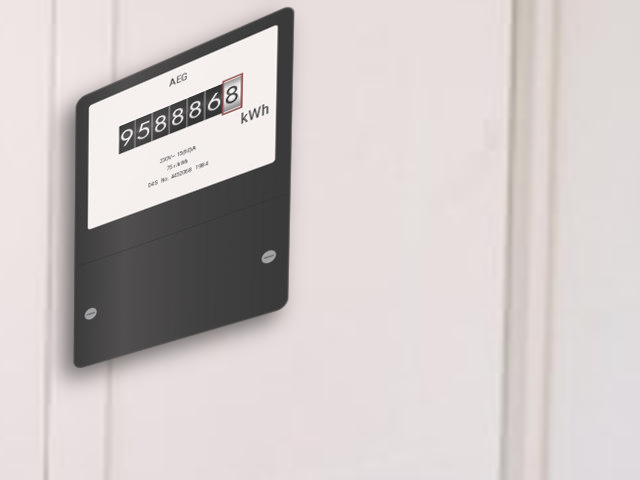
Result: 958886.8kWh
